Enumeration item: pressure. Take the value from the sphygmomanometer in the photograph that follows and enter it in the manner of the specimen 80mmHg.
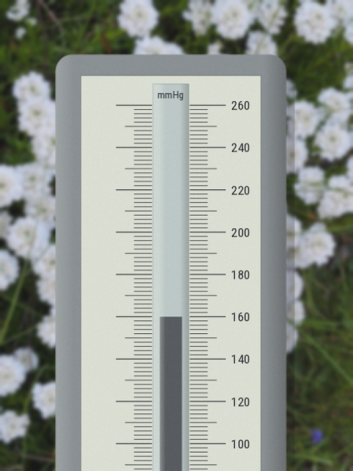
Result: 160mmHg
